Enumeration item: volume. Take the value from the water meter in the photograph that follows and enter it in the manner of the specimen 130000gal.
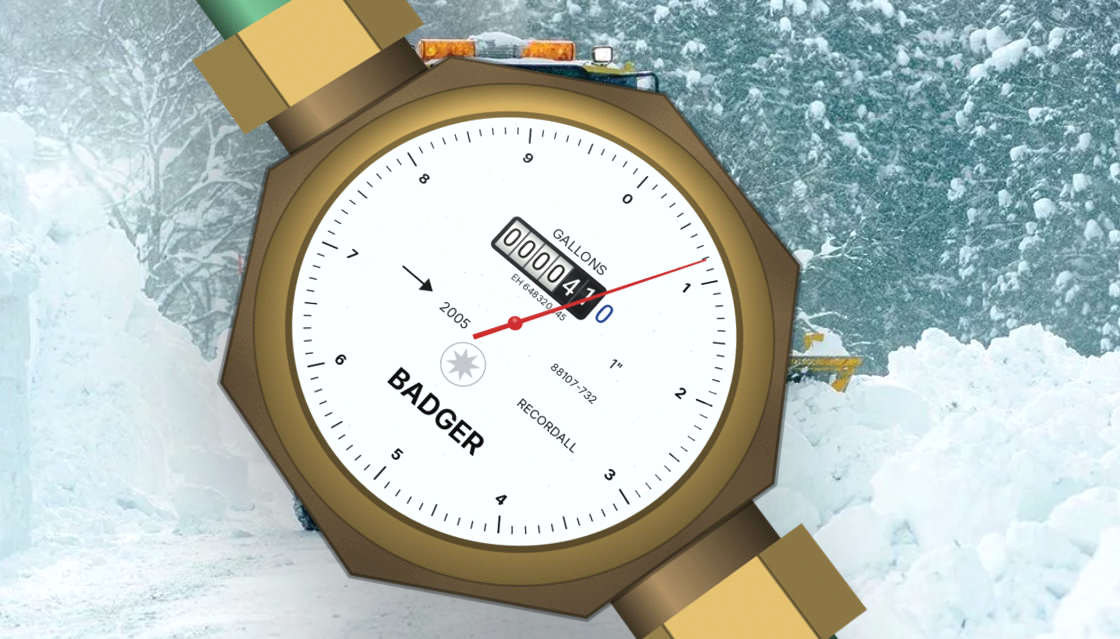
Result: 410.8gal
